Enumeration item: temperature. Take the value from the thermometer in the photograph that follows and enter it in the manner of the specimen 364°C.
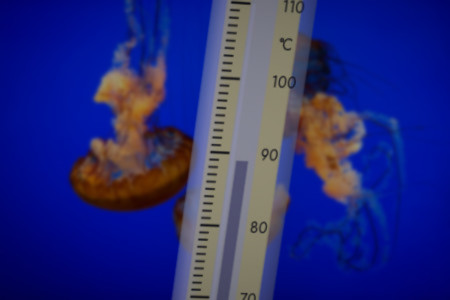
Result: 89°C
